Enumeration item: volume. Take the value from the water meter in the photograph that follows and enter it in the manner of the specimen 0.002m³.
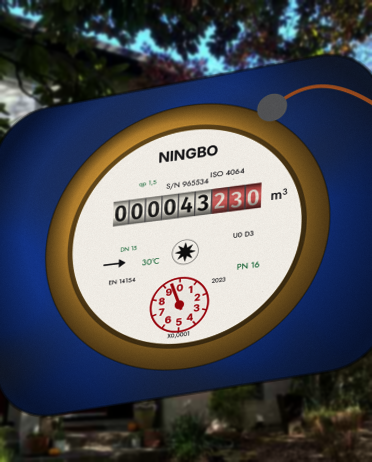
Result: 43.2299m³
